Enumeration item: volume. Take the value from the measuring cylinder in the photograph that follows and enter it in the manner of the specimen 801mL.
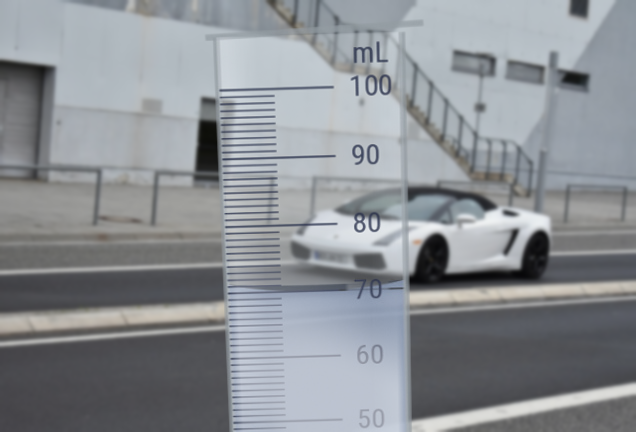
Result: 70mL
